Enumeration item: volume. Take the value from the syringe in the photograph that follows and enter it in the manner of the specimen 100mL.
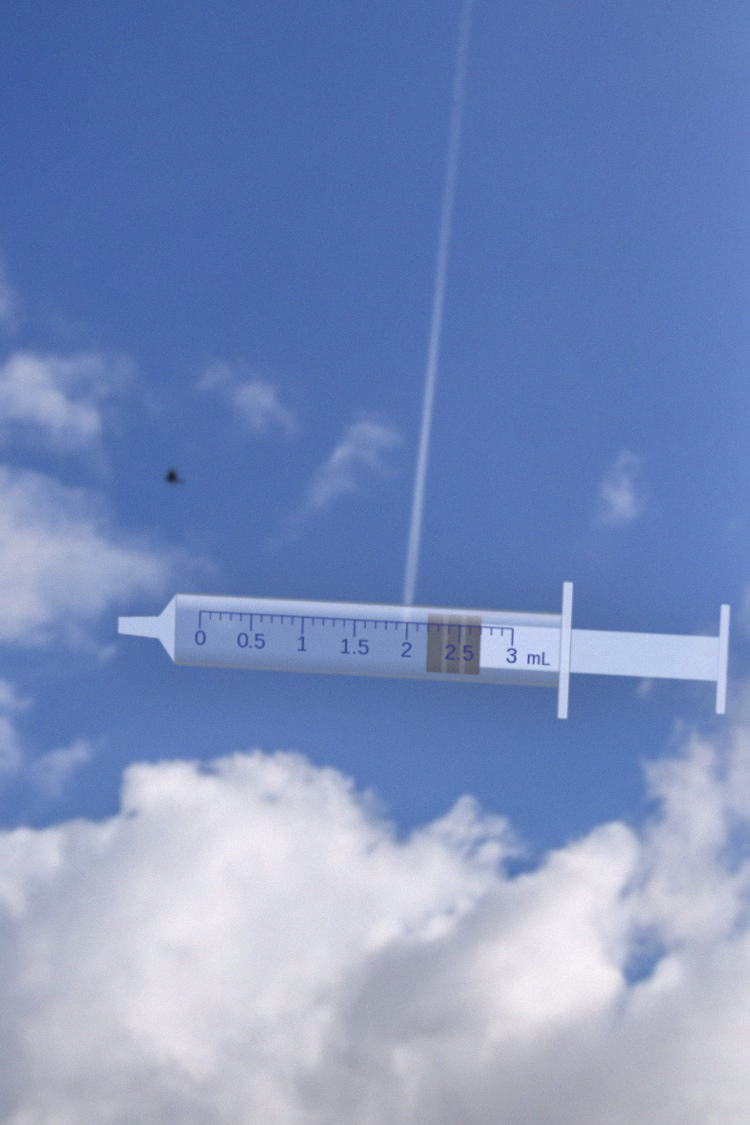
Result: 2.2mL
